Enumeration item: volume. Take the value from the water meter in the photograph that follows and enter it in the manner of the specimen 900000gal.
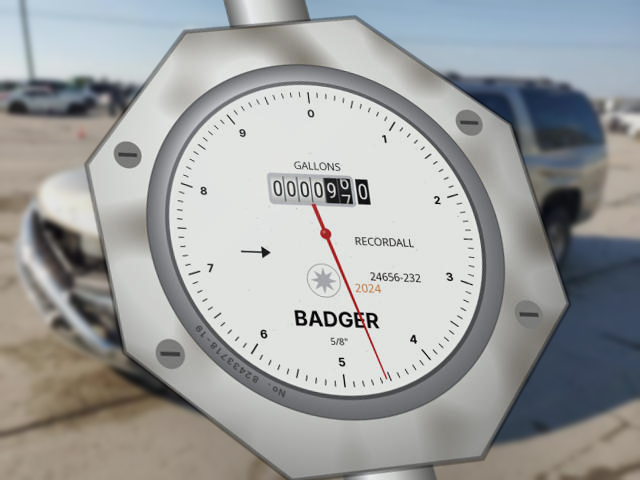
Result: 964.5gal
